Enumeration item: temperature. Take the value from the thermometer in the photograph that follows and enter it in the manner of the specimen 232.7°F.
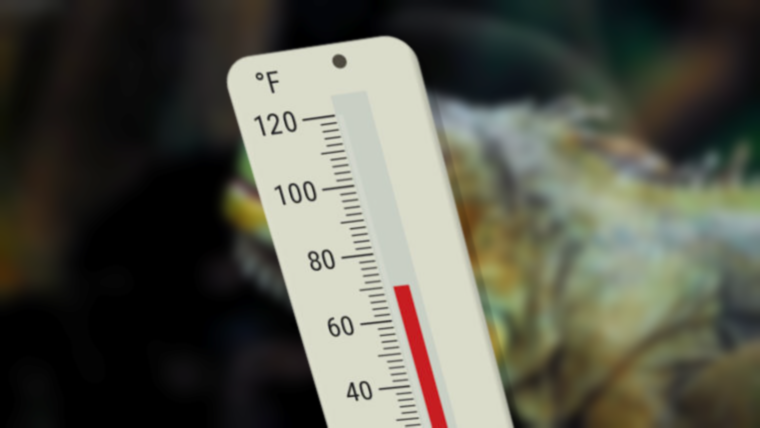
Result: 70°F
